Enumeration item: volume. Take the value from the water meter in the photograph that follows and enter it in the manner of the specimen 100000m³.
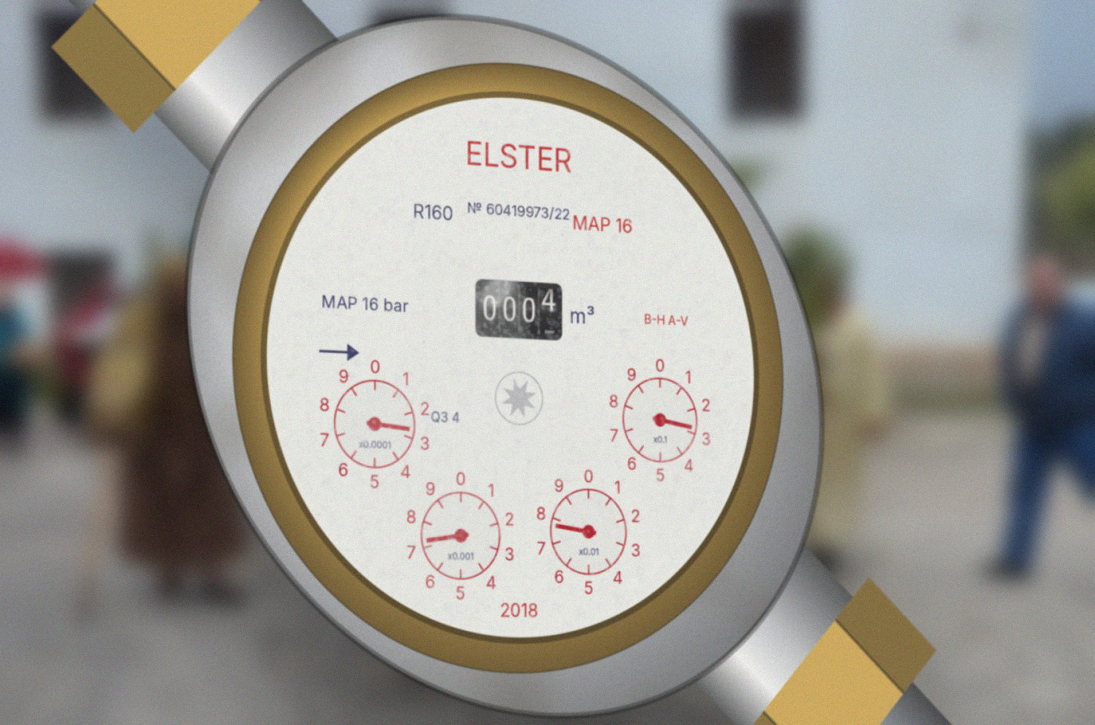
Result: 4.2772m³
